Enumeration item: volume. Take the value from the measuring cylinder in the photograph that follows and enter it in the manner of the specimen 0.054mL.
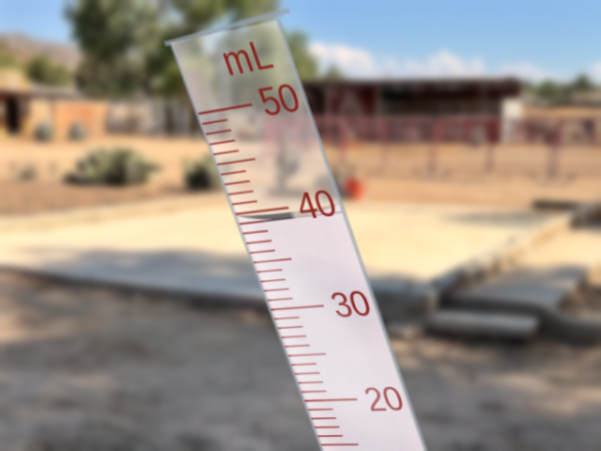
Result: 39mL
